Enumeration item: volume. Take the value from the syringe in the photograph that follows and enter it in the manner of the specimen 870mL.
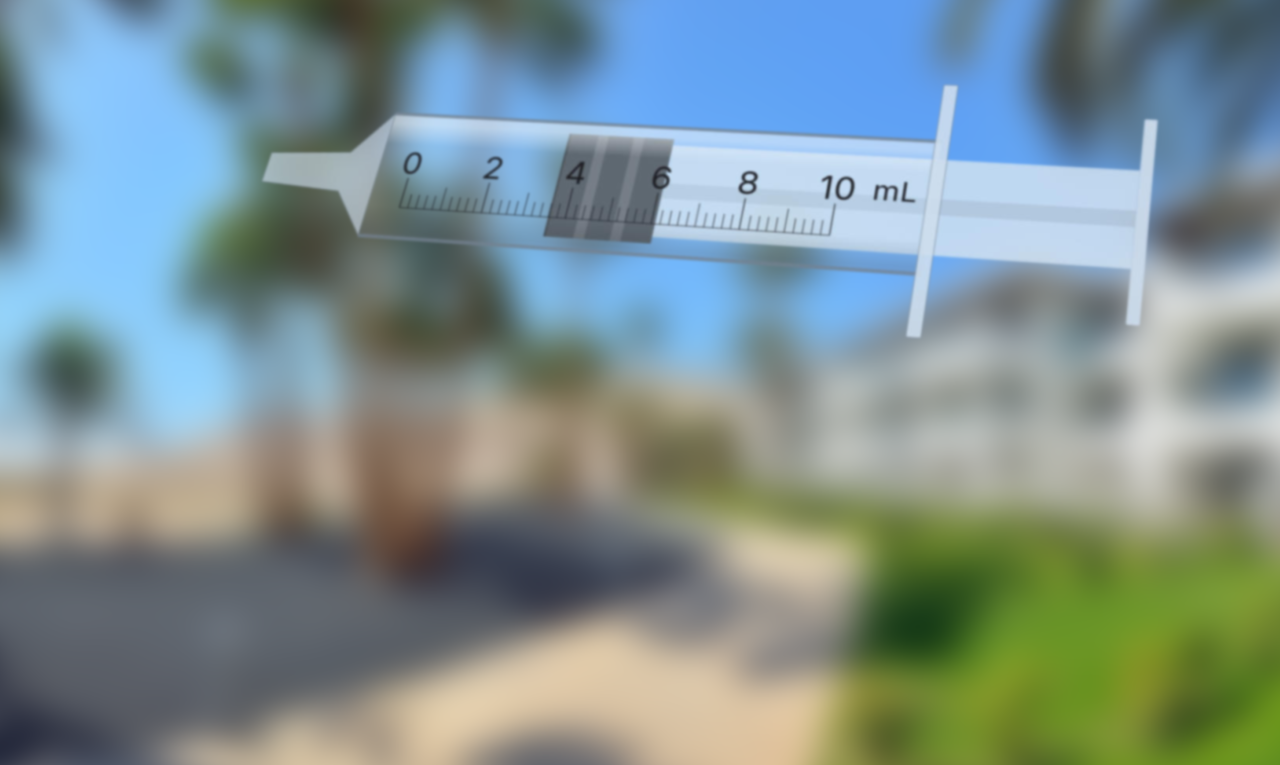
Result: 3.6mL
